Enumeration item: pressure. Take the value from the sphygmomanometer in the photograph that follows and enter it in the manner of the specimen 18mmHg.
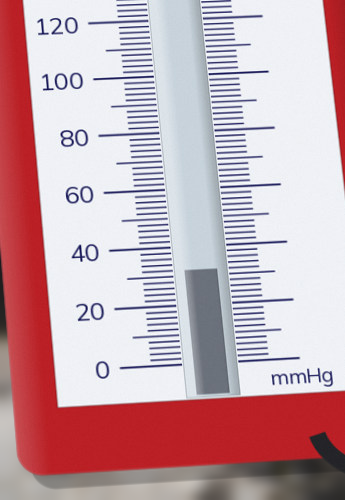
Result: 32mmHg
